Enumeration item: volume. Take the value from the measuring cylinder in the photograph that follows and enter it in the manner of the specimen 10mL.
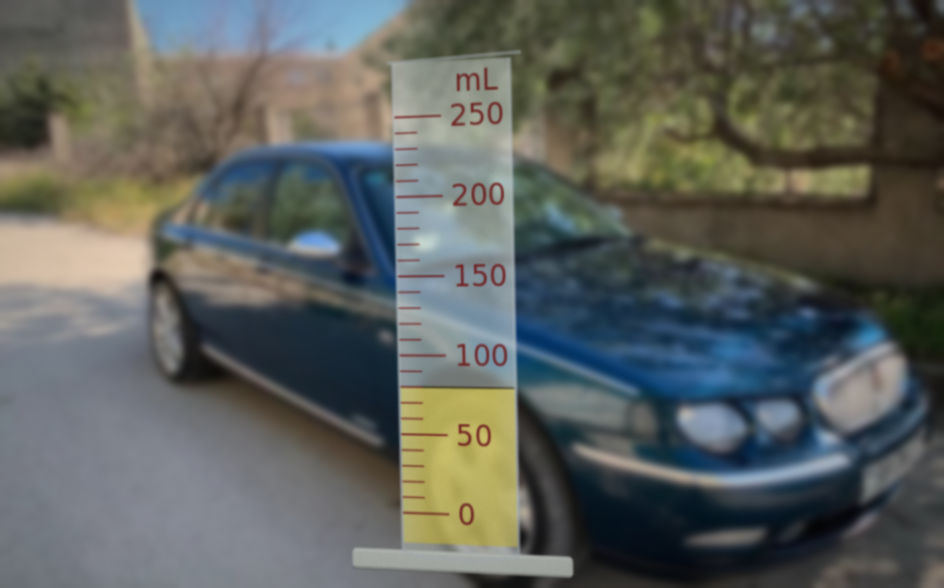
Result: 80mL
